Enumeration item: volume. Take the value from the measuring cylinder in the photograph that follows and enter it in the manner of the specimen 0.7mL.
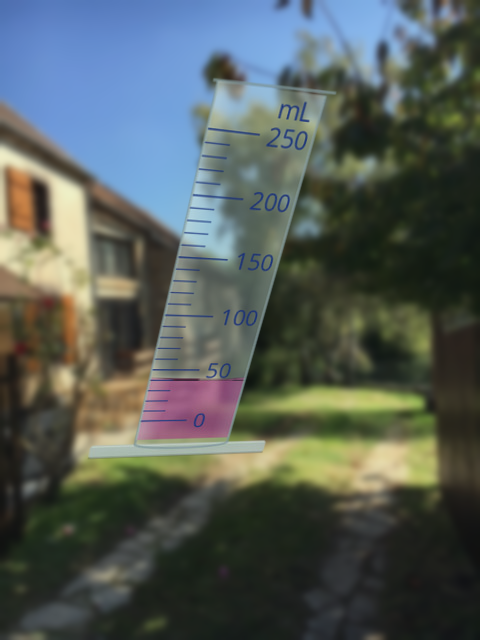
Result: 40mL
